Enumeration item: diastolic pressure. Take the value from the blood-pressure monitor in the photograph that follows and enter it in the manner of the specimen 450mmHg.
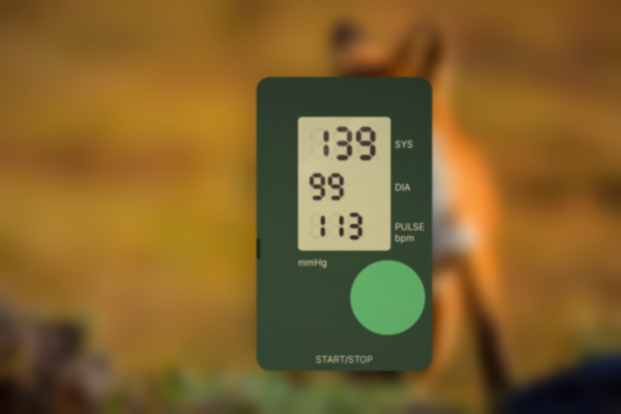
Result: 99mmHg
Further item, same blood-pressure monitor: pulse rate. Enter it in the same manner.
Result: 113bpm
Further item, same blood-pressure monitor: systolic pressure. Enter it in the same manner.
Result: 139mmHg
